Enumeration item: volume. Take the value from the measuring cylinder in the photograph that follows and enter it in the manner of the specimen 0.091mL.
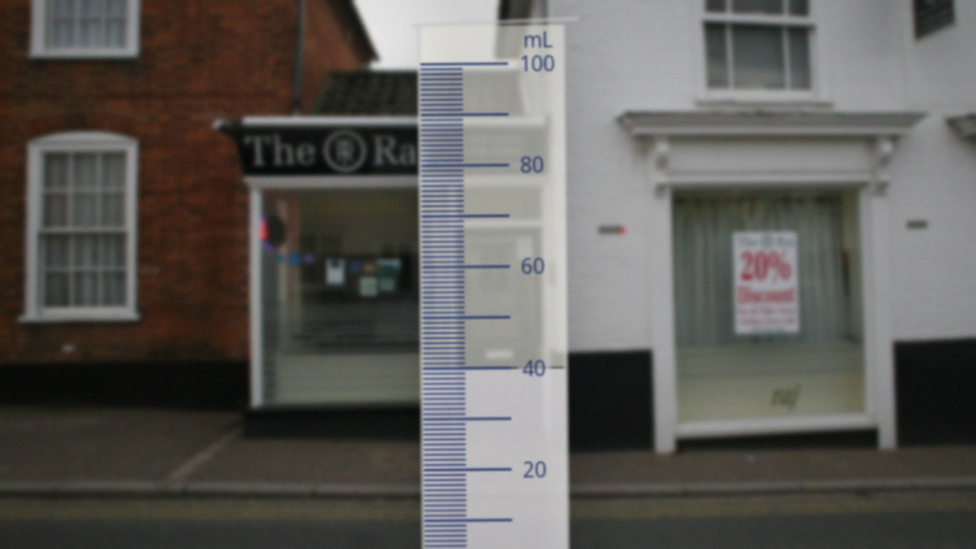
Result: 40mL
